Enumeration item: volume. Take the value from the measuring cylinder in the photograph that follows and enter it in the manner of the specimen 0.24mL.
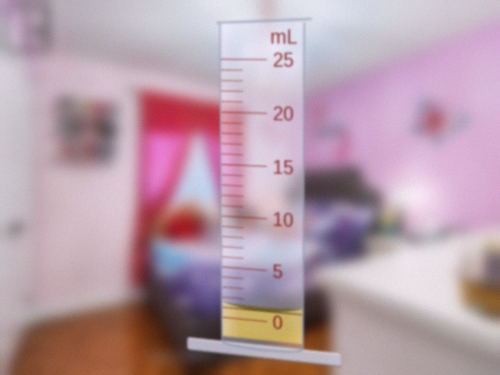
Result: 1mL
